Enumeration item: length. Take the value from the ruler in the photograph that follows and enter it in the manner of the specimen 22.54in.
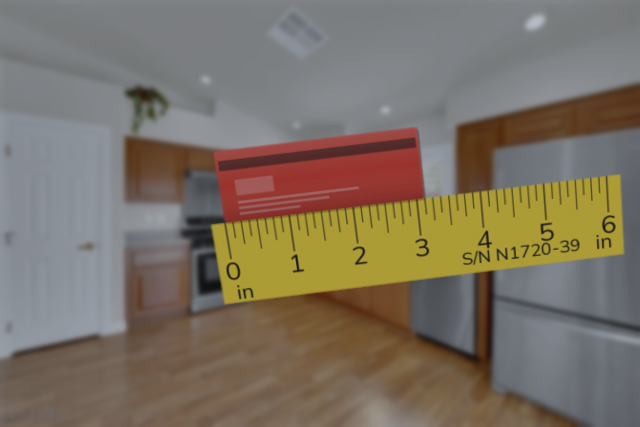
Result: 3.125in
